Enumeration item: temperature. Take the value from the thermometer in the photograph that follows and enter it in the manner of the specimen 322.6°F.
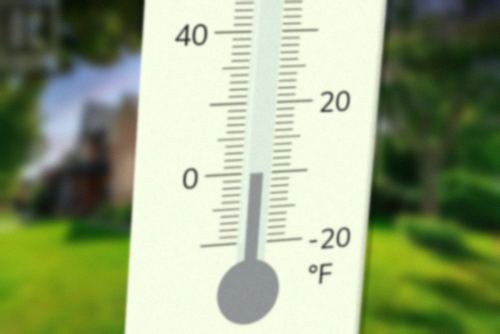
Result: 0°F
